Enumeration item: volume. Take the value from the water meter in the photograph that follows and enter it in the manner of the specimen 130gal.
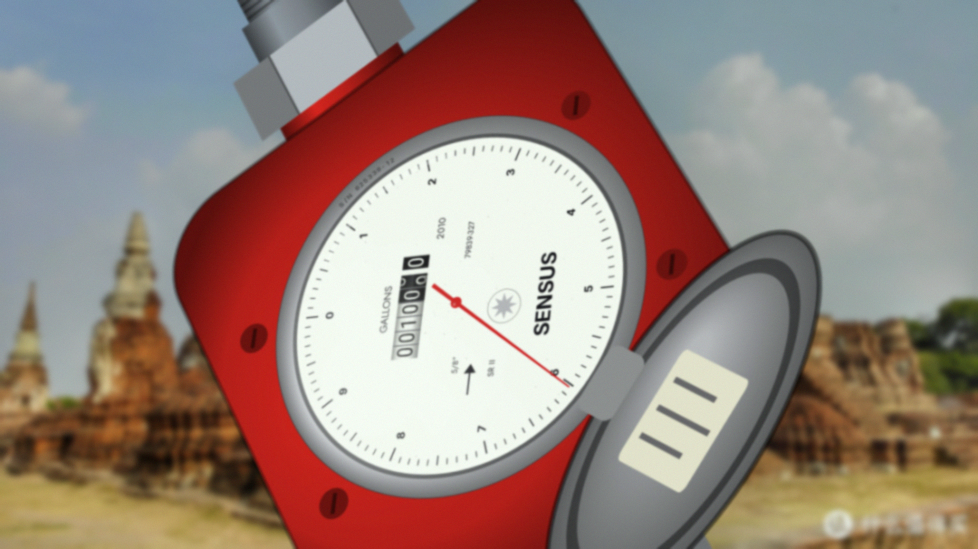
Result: 10086.0gal
